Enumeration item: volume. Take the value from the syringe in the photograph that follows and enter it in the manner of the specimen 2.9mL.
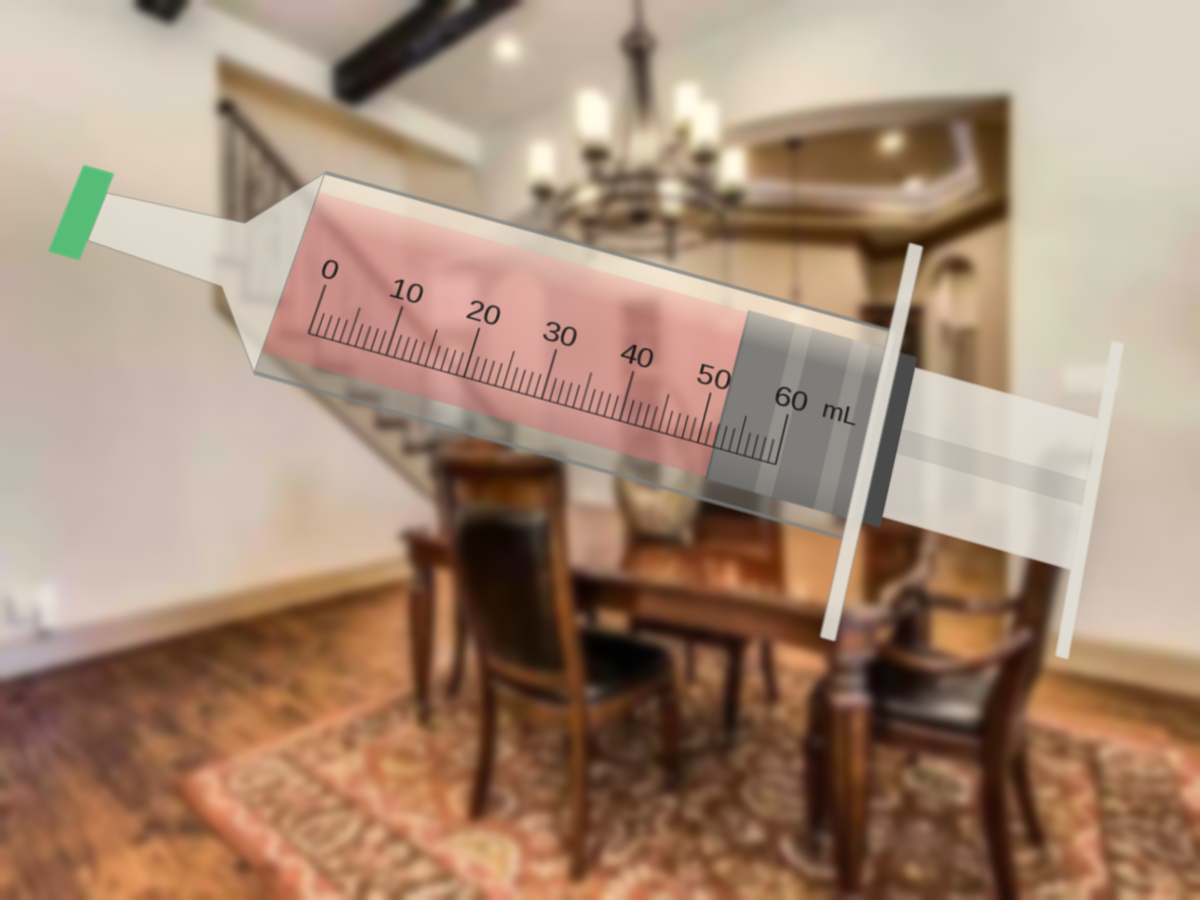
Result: 52mL
